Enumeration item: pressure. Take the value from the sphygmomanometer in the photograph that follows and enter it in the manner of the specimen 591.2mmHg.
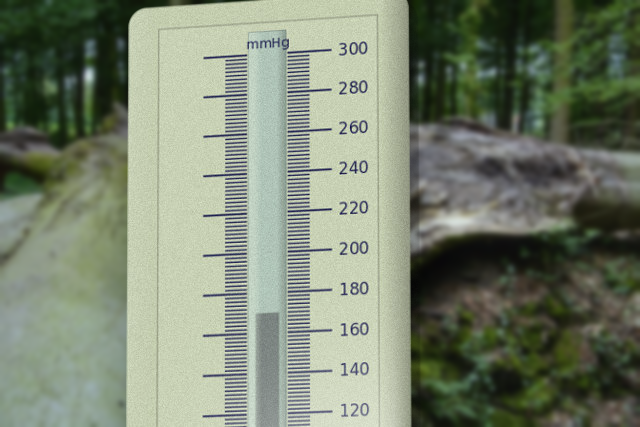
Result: 170mmHg
